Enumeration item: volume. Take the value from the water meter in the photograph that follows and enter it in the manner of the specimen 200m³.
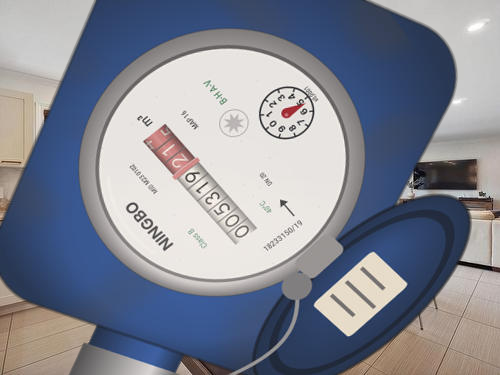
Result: 5319.2145m³
